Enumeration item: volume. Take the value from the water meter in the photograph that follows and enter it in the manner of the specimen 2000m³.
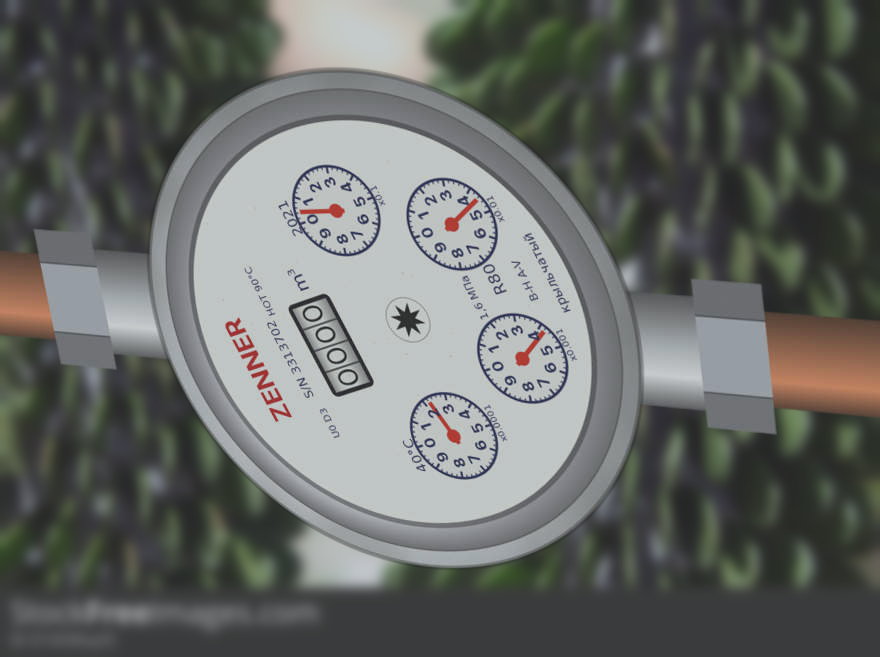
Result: 0.0442m³
